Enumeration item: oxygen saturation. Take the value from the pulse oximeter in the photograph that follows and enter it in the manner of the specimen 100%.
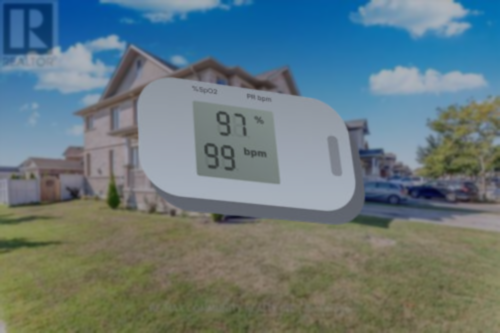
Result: 97%
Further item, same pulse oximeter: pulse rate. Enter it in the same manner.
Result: 99bpm
